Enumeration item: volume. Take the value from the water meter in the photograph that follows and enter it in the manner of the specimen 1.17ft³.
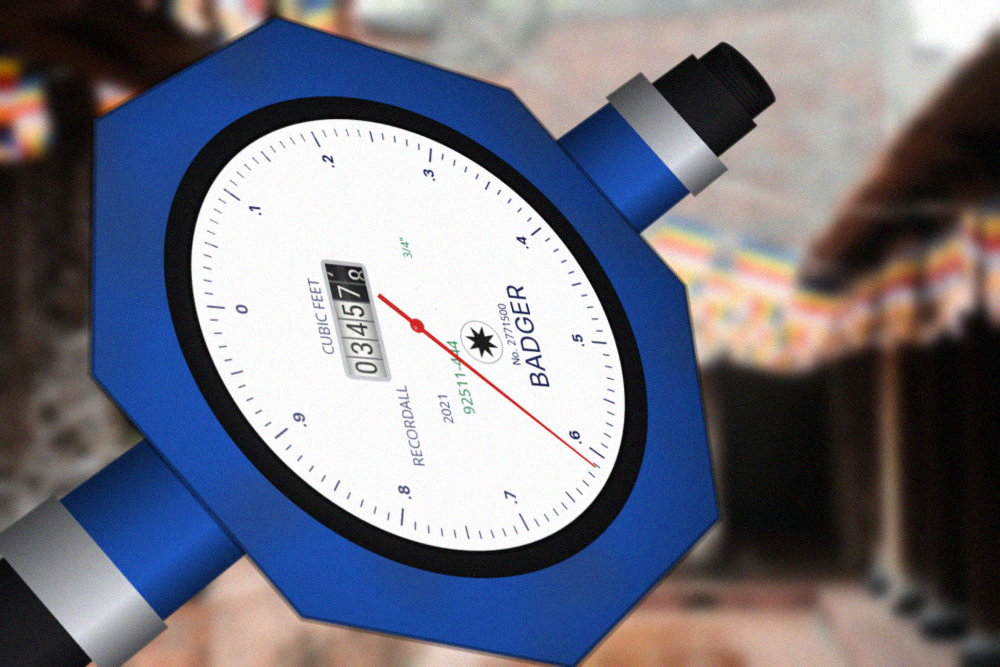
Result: 34577.61ft³
